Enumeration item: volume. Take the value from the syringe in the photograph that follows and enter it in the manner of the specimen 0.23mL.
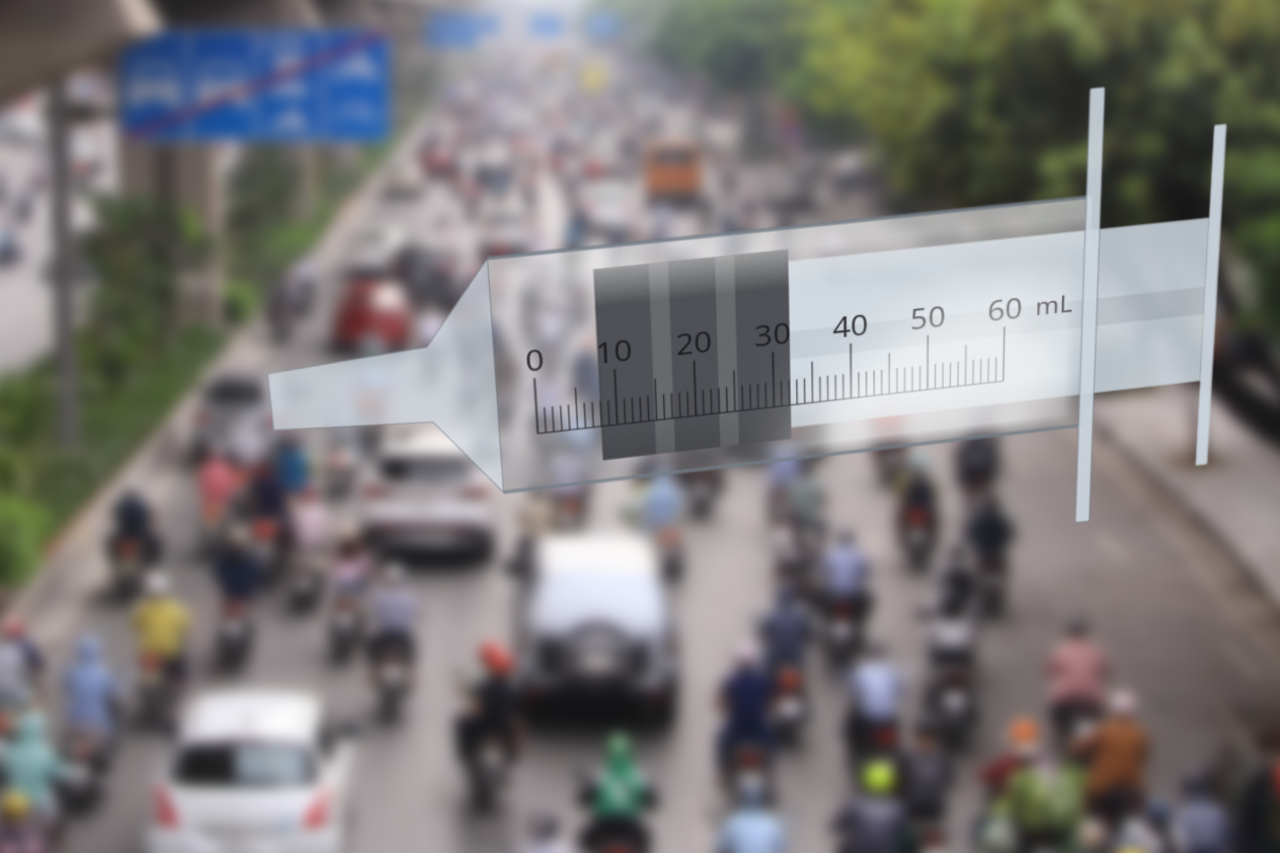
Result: 8mL
